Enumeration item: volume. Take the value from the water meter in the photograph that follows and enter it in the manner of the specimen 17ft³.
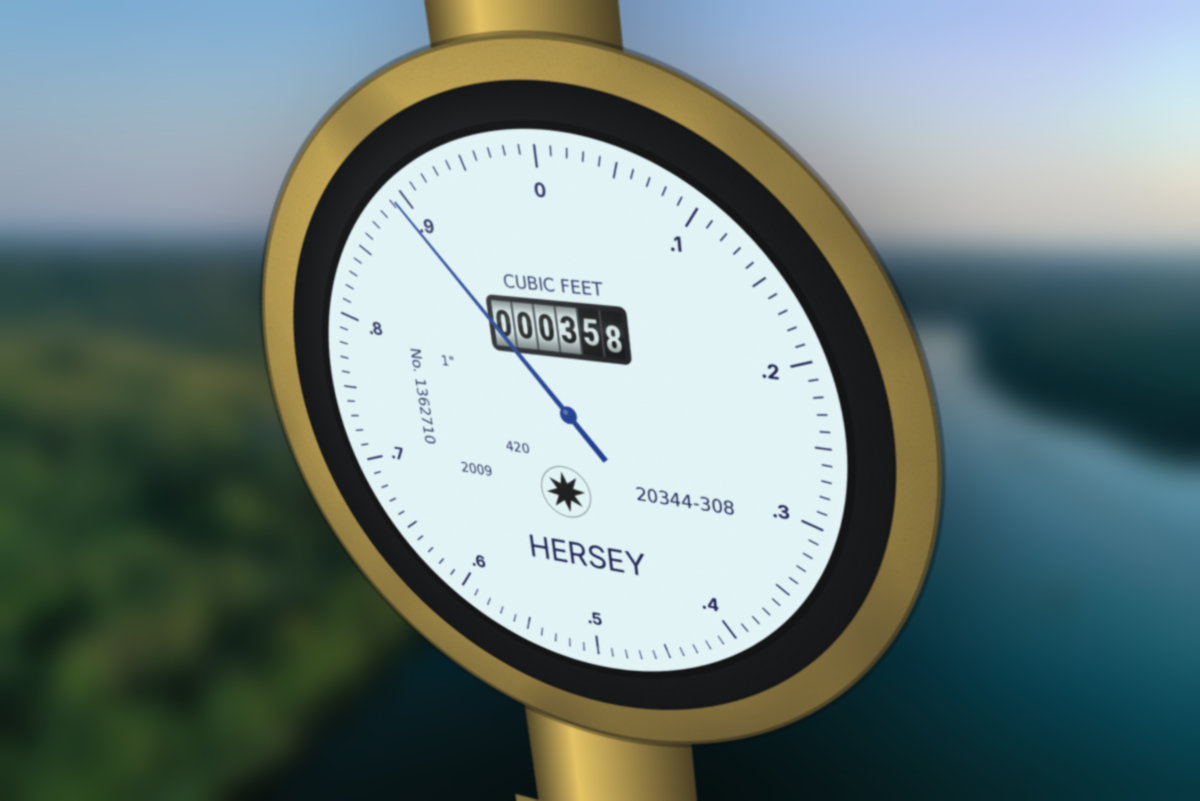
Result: 357.89ft³
